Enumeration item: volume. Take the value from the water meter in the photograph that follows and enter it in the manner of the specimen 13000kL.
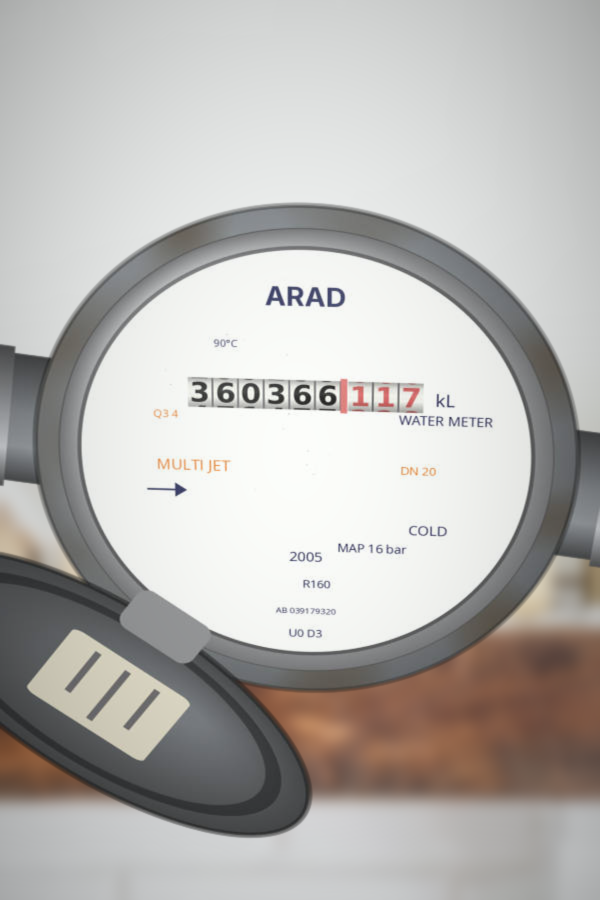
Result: 360366.117kL
